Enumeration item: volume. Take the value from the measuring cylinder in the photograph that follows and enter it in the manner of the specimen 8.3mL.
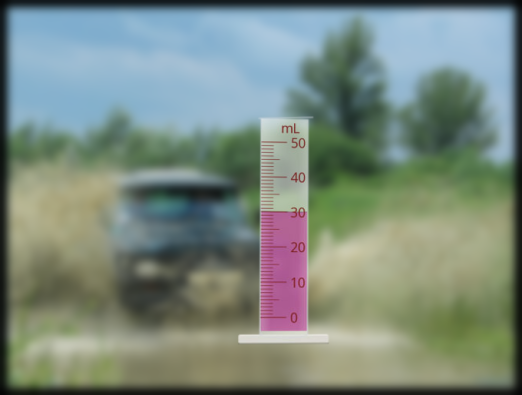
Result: 30mL
